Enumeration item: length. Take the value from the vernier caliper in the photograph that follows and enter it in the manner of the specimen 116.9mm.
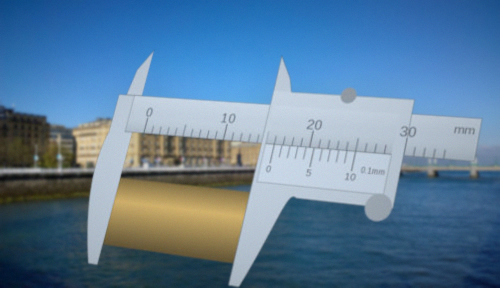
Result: 16.0mm
